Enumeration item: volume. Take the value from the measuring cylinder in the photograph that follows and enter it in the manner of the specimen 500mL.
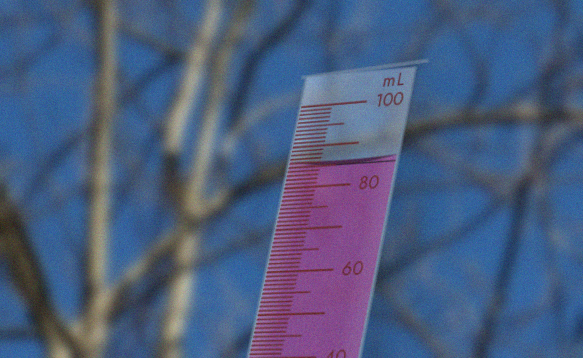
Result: 85mL
